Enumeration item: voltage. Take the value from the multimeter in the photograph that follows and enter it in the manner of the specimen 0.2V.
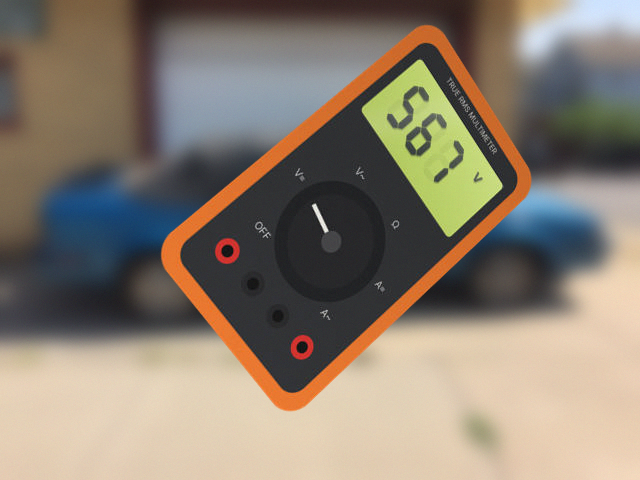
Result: 567V
